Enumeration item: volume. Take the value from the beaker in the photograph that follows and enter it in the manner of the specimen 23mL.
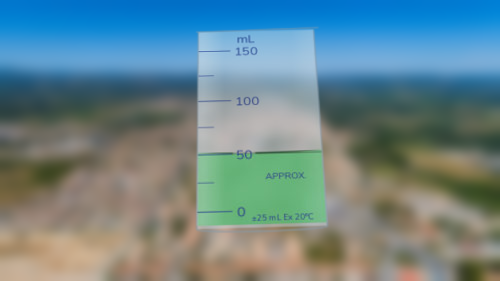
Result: 50mL
